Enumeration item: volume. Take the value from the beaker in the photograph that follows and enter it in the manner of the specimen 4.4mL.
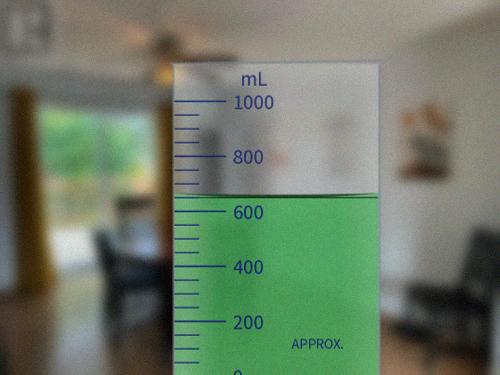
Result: 650mL
